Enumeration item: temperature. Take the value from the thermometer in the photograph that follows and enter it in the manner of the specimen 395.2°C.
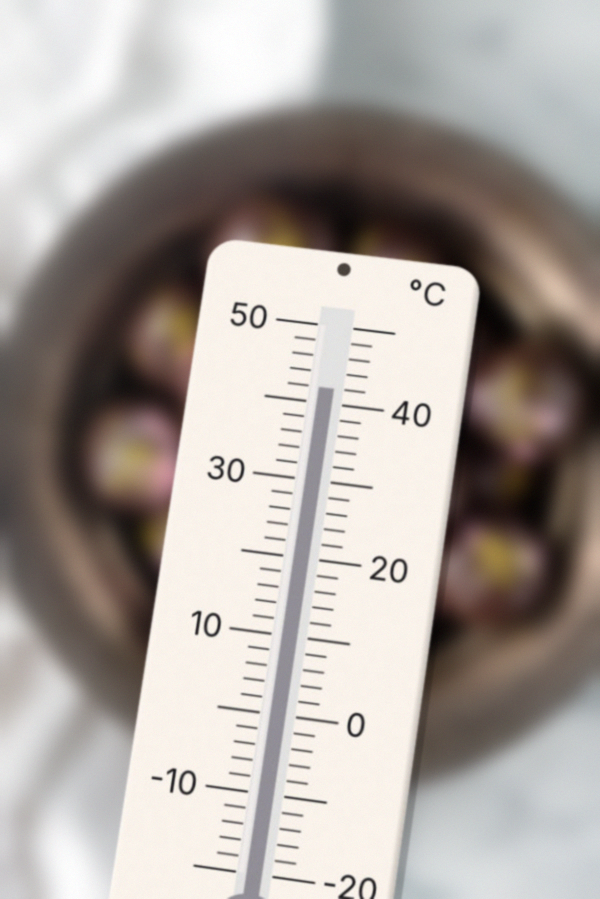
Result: 42°C
